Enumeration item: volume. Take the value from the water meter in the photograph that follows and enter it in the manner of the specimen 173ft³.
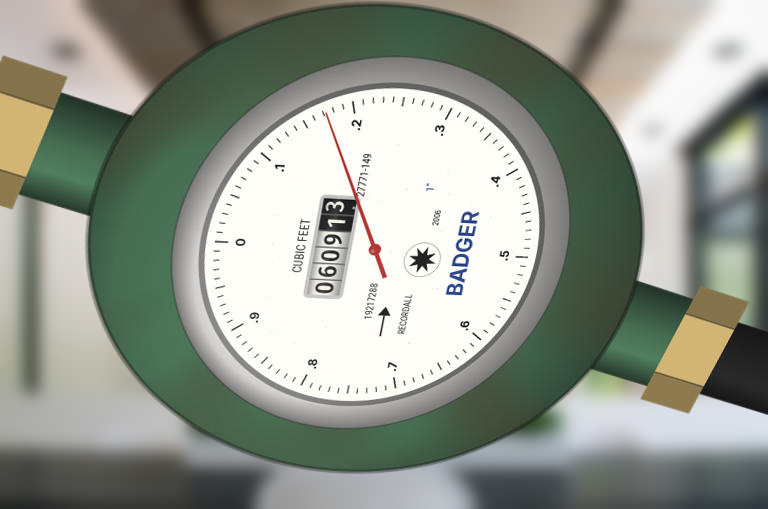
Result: 60913.17ft³
